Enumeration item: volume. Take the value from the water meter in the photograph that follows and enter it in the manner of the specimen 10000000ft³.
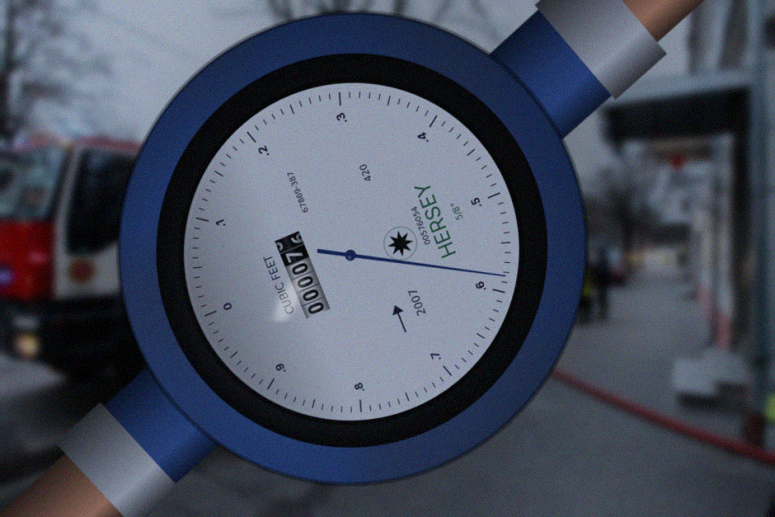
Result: 75.58ft³
